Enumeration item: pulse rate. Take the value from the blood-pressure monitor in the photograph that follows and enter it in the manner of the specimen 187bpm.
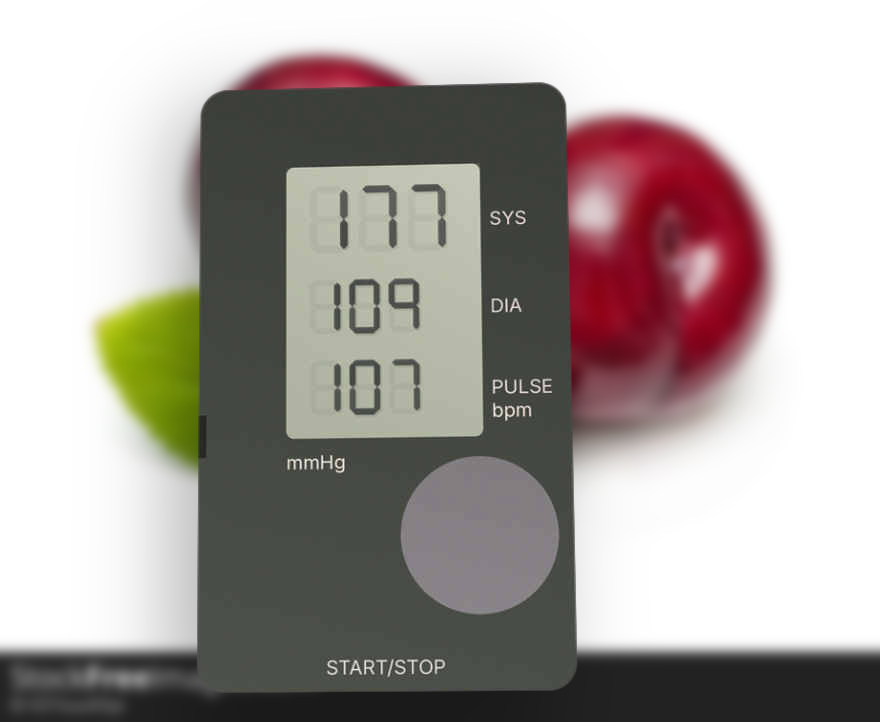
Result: 107bpm
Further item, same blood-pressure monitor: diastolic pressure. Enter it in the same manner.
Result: 109mmHg
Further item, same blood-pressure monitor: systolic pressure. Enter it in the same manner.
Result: 177mmHg
